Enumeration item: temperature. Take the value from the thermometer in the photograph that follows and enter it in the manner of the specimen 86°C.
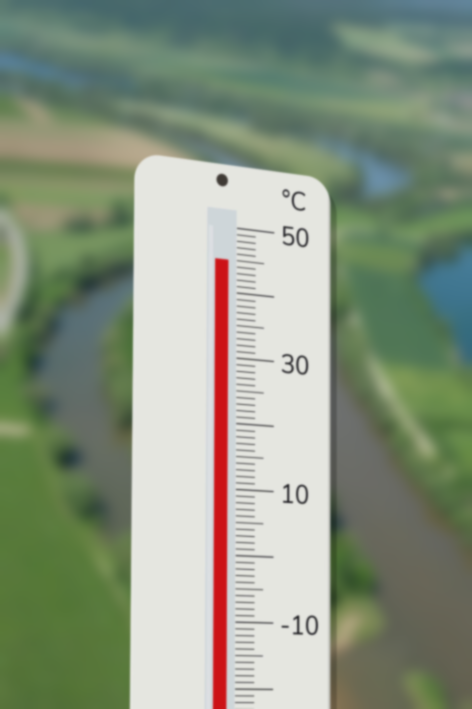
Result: 45°C
